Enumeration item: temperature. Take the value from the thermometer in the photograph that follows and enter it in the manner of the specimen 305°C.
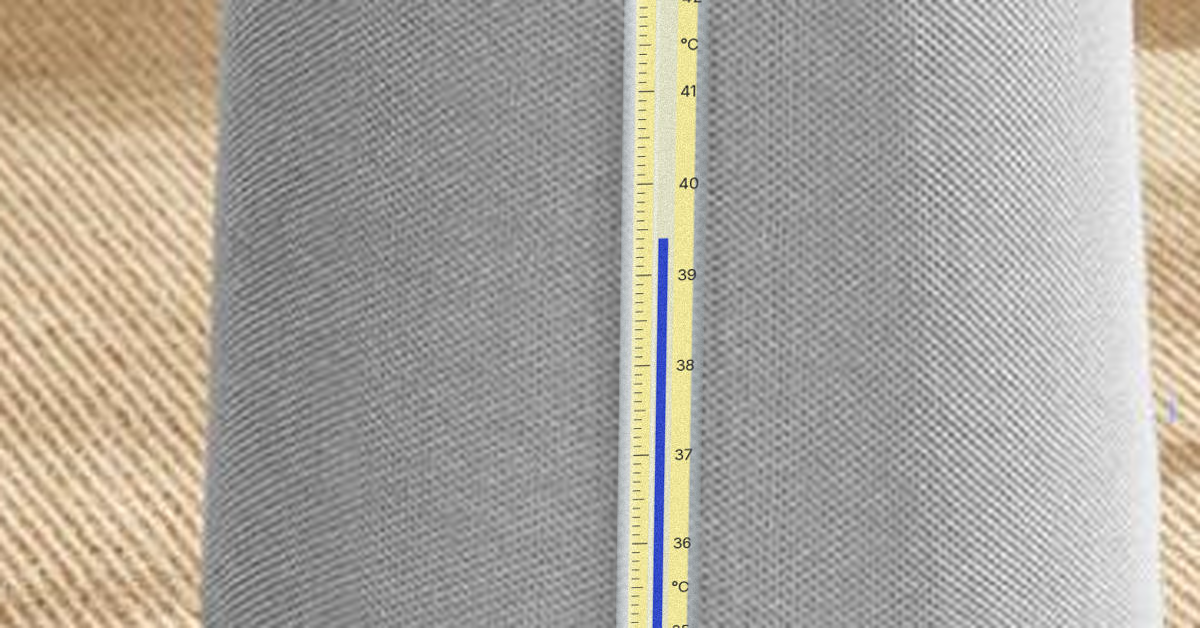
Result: 39.4°C
